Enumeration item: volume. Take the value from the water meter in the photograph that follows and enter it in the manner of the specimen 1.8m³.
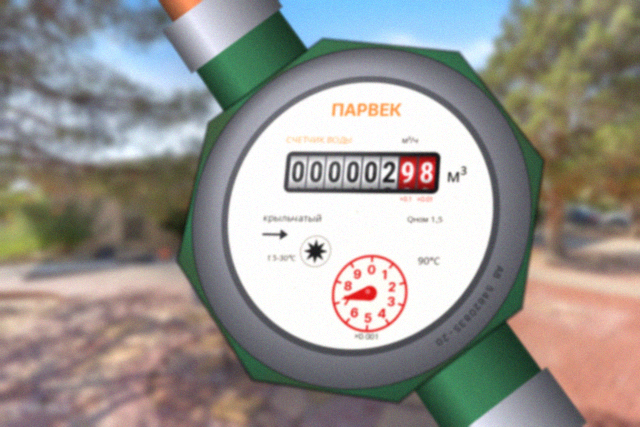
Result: 2.987m³
